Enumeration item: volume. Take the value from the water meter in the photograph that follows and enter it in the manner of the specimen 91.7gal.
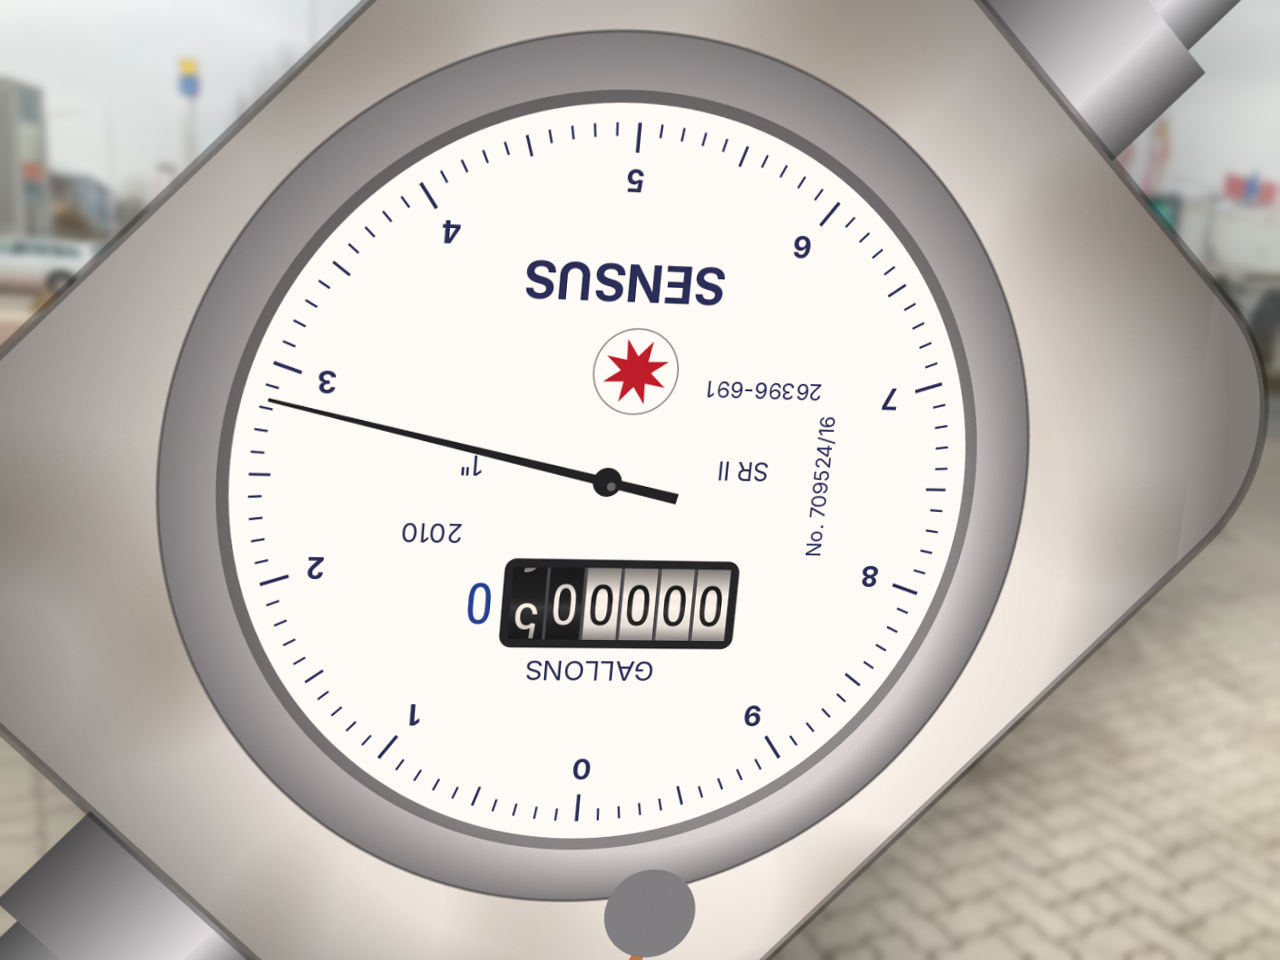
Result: 52.8gal
